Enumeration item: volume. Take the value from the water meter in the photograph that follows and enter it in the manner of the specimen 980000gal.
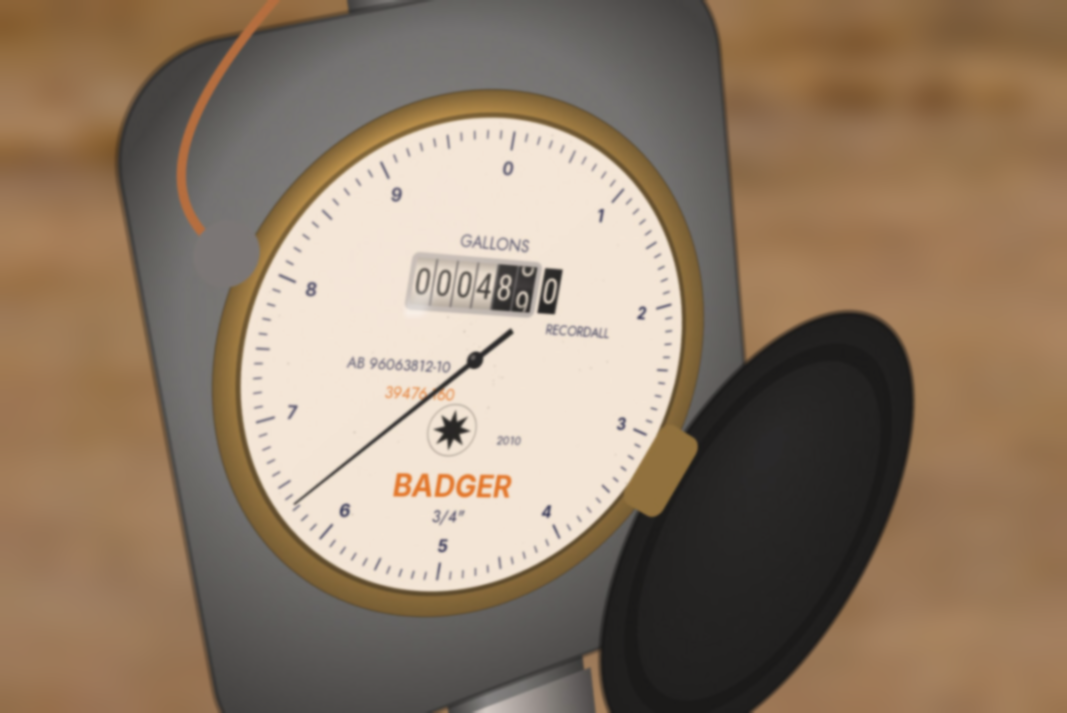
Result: 4886.3gal
